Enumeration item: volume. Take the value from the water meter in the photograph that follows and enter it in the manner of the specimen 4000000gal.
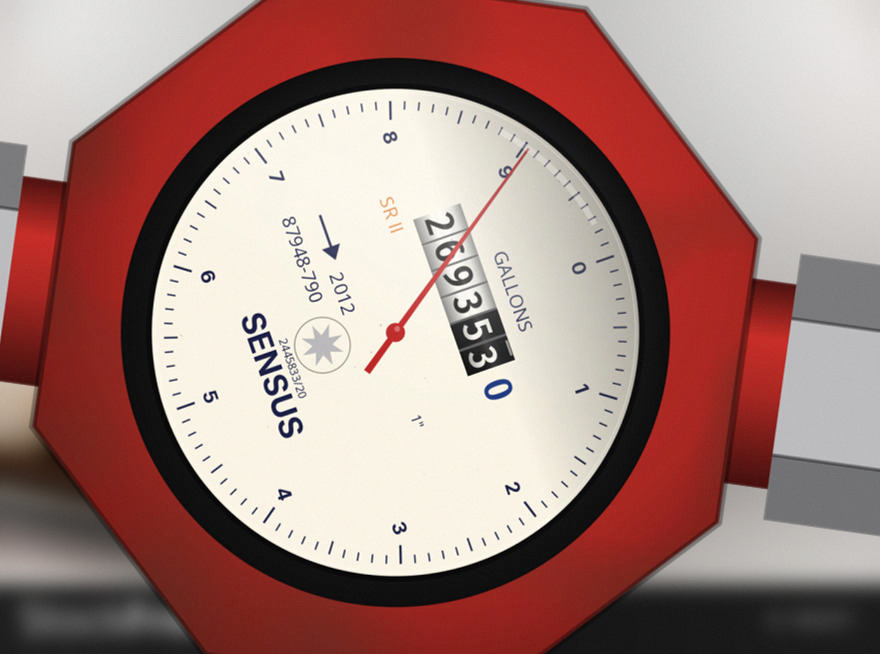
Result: 2693529.0gal
